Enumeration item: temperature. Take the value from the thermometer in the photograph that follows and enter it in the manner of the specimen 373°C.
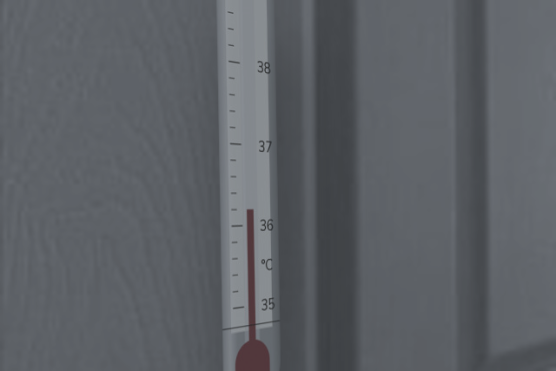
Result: 36.2°C
